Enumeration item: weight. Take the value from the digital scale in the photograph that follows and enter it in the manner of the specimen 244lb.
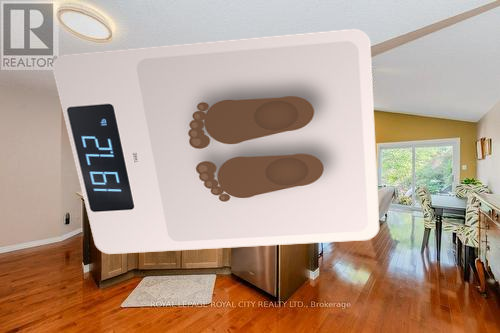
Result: 197.2lb
